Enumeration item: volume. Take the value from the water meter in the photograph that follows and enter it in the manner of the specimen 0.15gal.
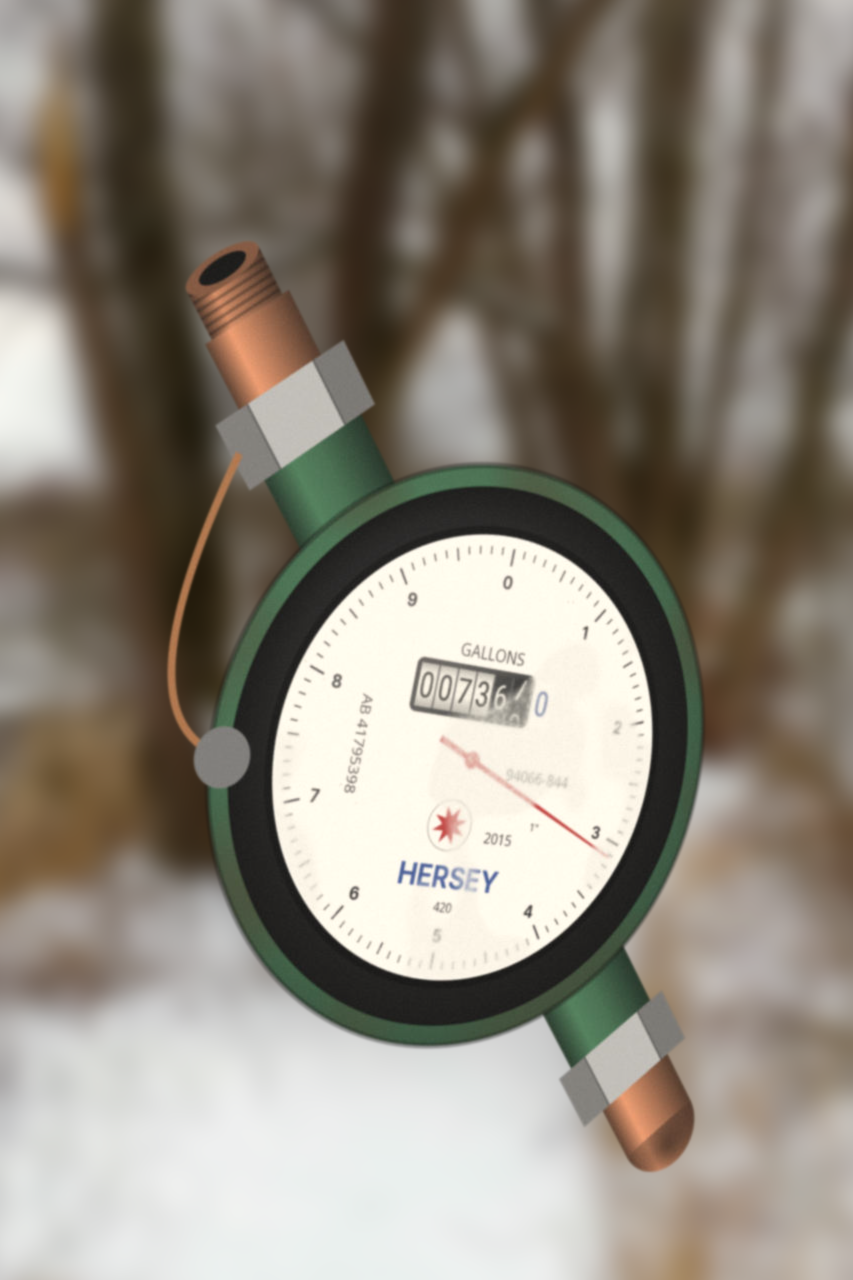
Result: 73673.1gal
